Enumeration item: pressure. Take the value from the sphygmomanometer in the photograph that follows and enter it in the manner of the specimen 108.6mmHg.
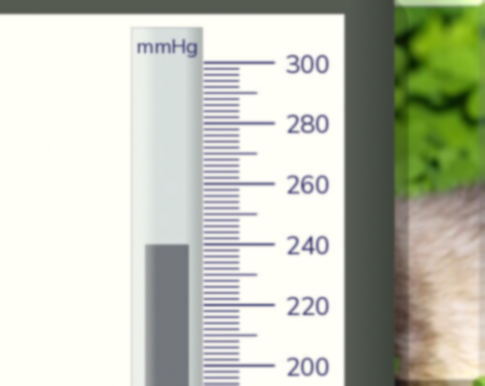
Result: 240mmHg
